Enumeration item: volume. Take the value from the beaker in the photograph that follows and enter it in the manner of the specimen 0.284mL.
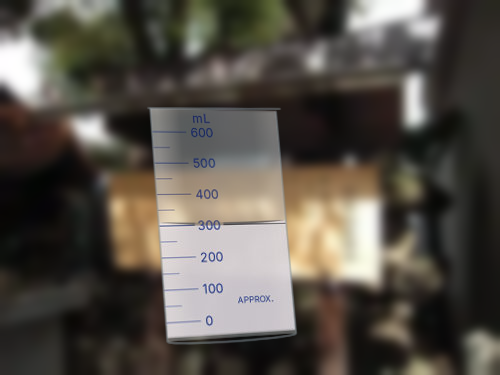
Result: 300mL
